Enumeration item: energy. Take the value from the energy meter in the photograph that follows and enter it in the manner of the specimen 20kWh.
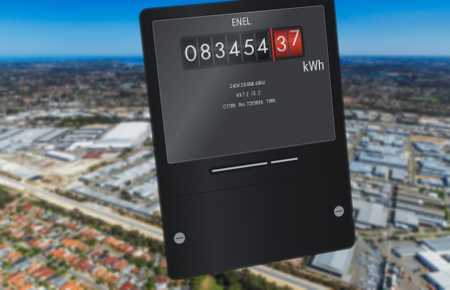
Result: 83454.37kWh
